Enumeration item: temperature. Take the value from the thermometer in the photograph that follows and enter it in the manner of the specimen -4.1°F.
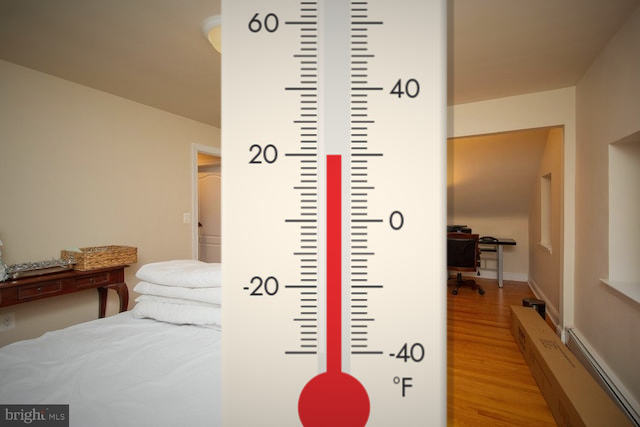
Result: 20°F
